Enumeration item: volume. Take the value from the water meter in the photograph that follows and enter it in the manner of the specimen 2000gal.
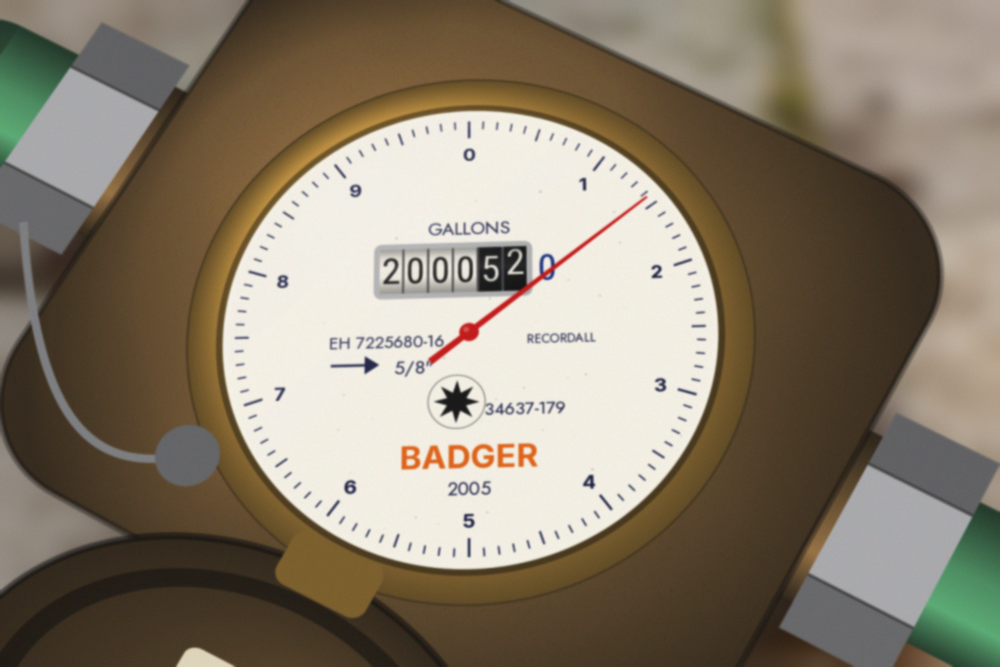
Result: 2000521.4gal
